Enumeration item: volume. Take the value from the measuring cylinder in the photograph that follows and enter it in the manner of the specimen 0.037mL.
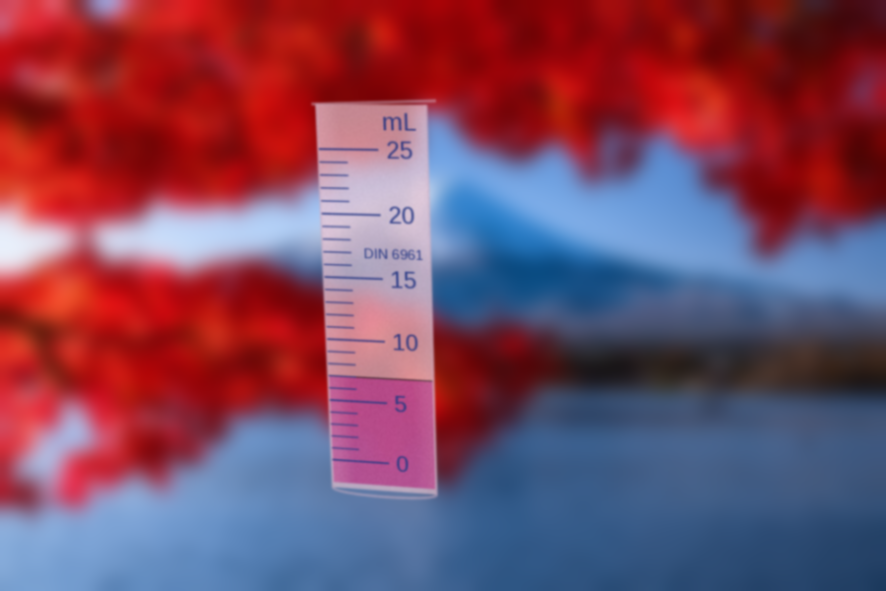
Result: 7mL
